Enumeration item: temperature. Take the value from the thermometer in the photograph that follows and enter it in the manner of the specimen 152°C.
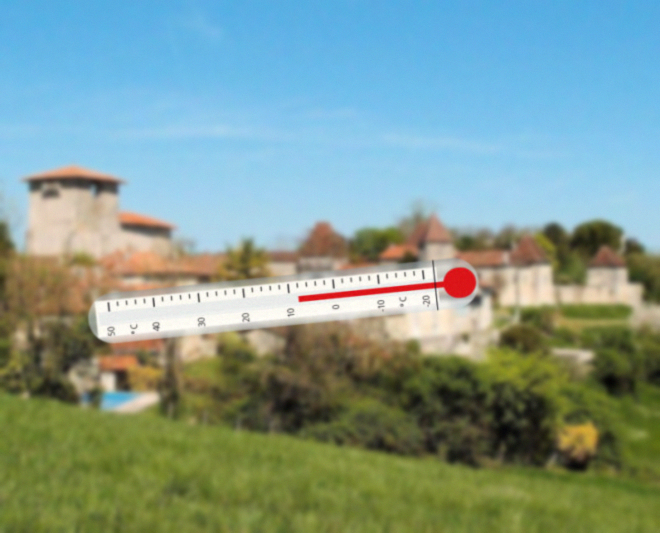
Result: 8°C
